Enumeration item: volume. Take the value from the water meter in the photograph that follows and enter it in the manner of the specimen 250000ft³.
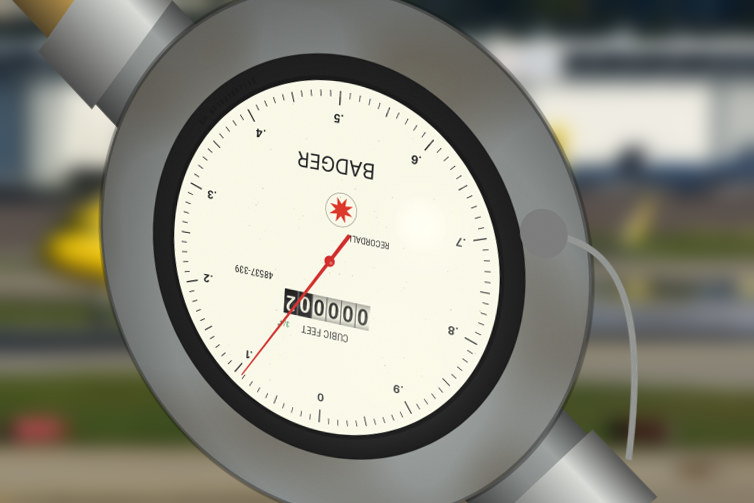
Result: 2.09ft³
